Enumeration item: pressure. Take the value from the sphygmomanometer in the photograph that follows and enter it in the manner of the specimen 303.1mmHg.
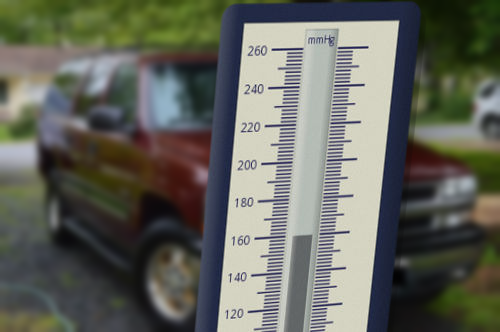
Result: 160mmHg
